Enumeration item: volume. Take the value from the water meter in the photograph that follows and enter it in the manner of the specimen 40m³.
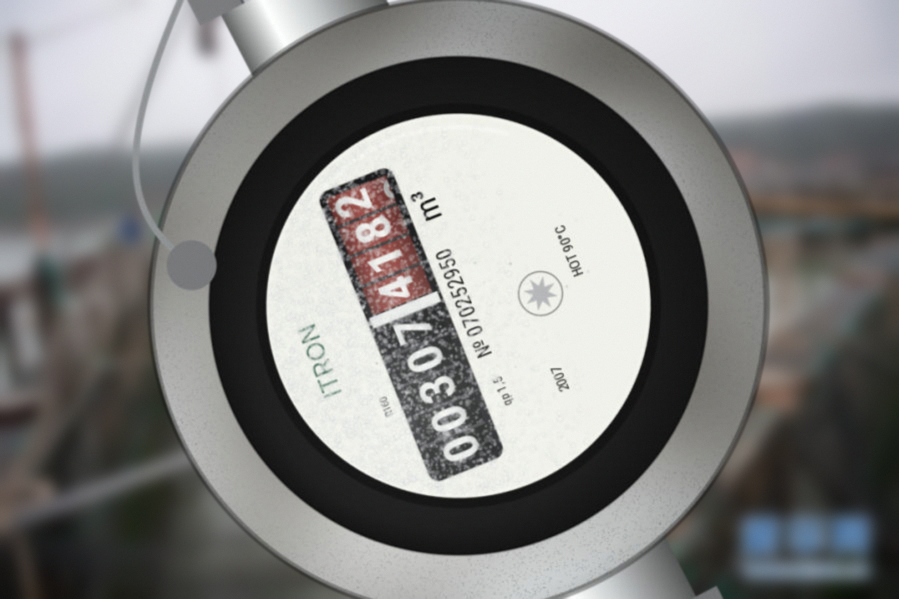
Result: 307.4182m³
